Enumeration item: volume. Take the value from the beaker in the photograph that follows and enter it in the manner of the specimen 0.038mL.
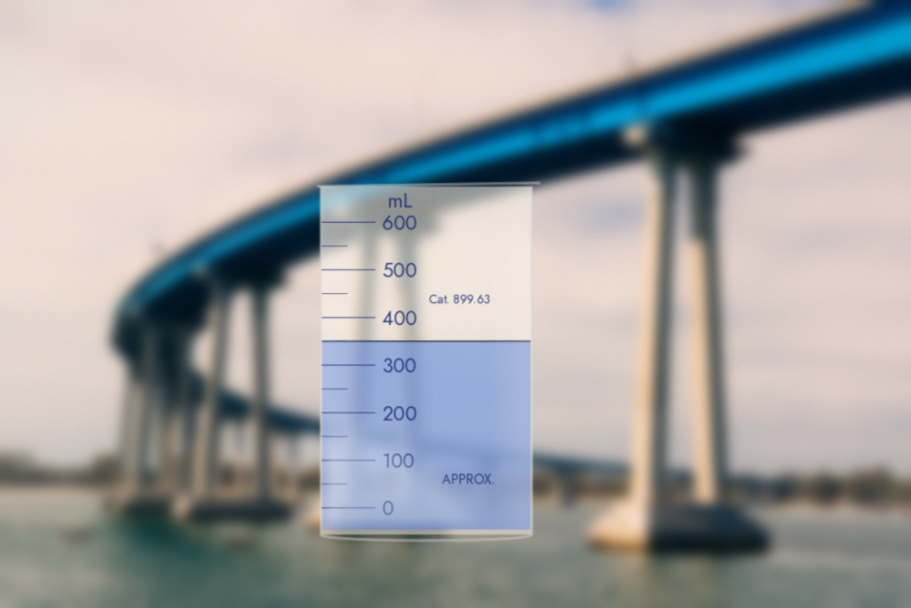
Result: 350mL
